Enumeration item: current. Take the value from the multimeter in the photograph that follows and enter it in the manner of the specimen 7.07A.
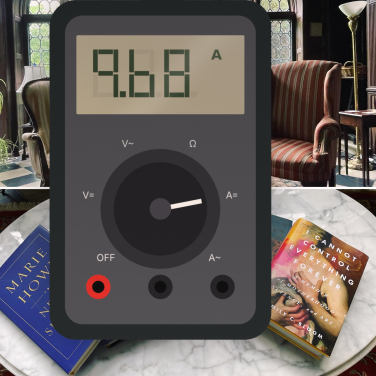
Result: 9.68A
